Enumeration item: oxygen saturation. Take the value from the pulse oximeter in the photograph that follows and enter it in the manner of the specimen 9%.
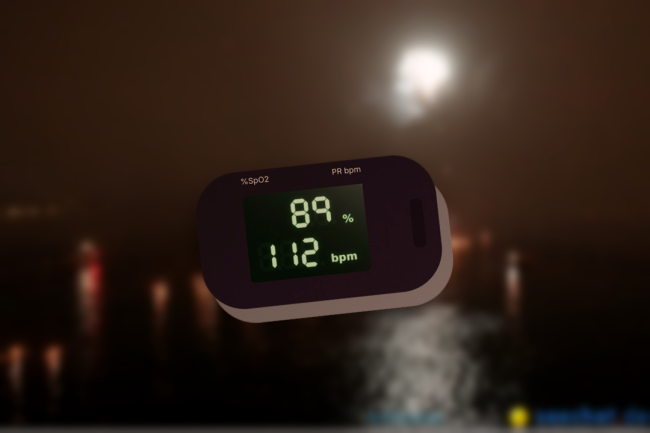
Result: 89%
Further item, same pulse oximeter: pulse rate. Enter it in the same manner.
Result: 112bpm
